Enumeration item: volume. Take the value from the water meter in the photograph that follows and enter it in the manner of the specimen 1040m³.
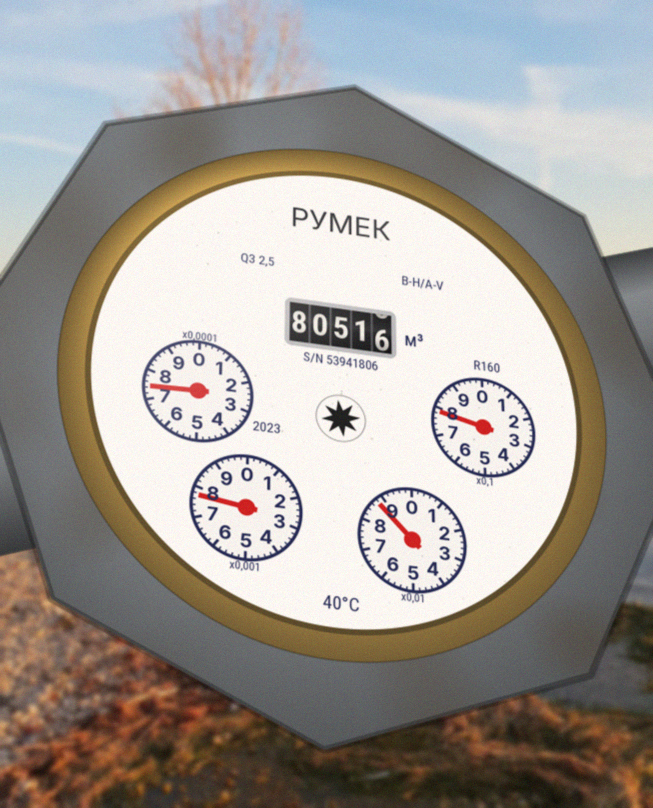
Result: 80515.7877m³
